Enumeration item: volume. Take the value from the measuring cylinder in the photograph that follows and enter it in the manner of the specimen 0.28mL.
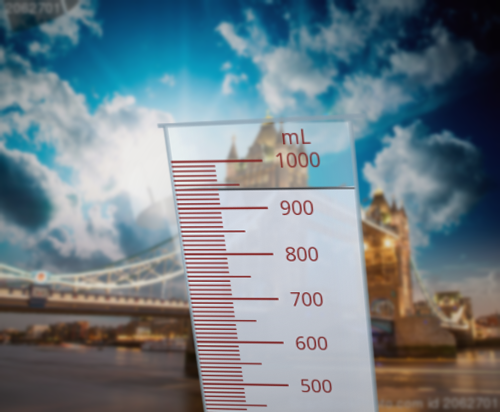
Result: 940mL
